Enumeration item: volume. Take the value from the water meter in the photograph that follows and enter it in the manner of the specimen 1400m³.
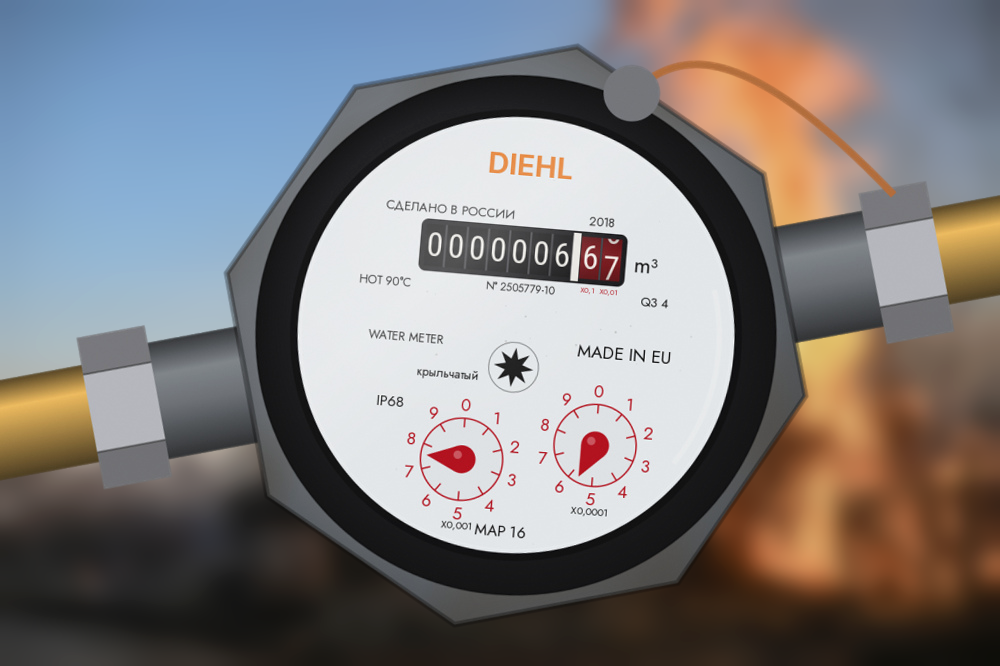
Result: 6.6675m³
